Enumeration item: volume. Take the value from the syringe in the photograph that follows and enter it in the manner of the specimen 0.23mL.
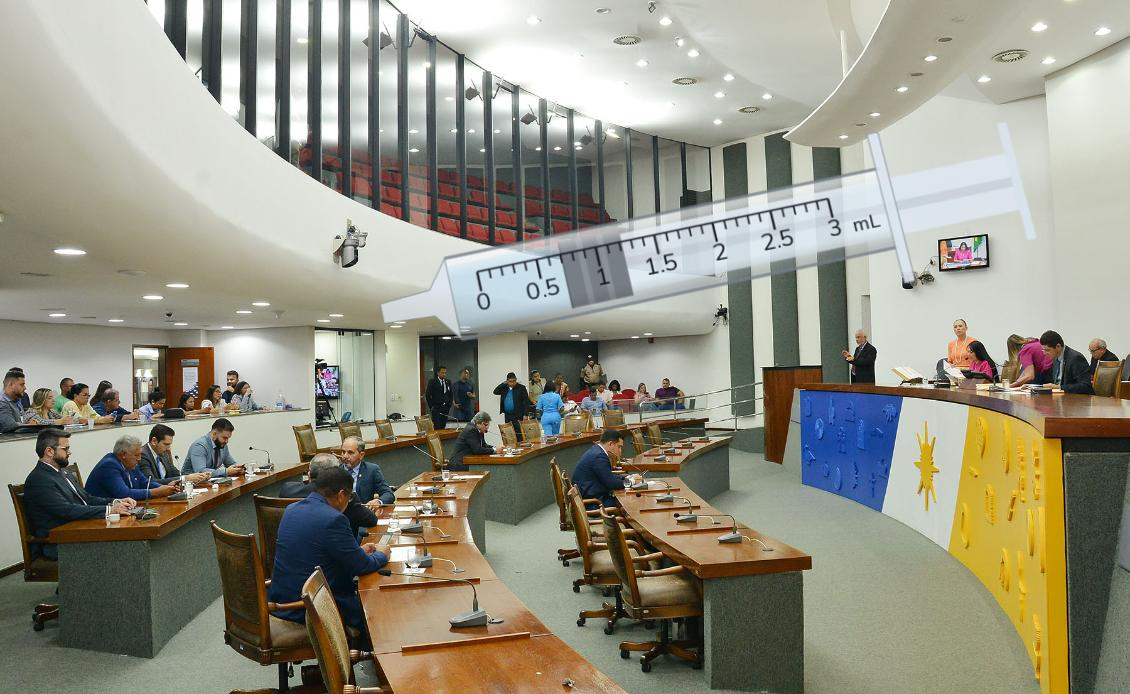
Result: 0.7mL
